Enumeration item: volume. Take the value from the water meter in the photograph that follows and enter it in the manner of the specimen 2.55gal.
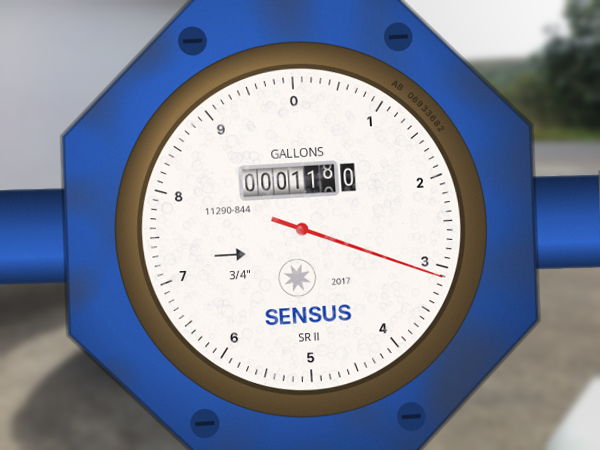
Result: 1183.1gal
